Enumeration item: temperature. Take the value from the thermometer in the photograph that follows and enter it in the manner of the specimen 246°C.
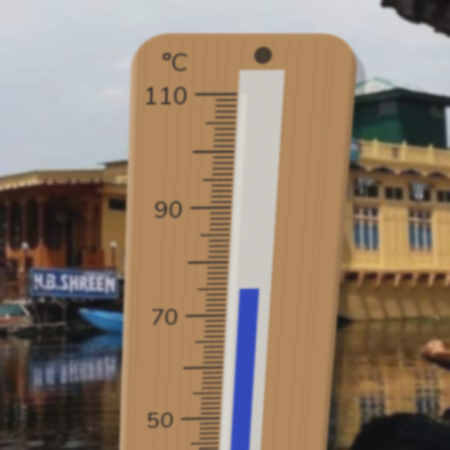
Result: 75°C
